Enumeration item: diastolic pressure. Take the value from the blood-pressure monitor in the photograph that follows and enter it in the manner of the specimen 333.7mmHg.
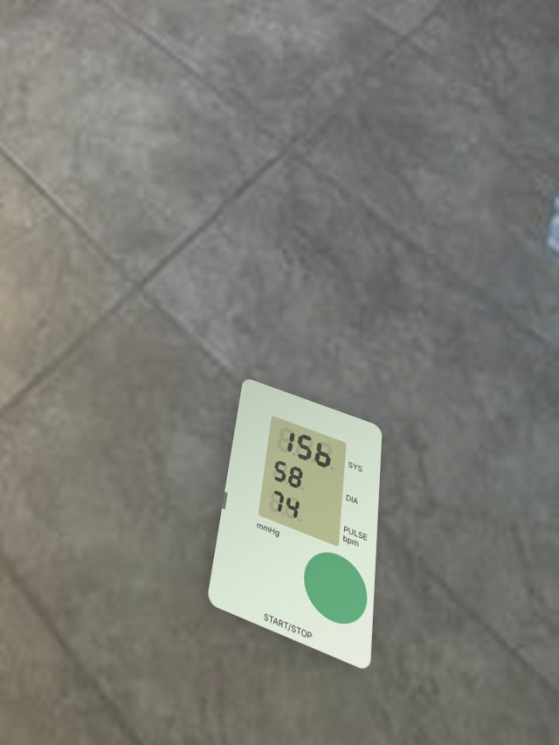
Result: 58mmHg
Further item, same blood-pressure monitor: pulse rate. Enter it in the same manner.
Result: 74bpm
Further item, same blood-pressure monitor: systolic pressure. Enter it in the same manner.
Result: 156mmHg
